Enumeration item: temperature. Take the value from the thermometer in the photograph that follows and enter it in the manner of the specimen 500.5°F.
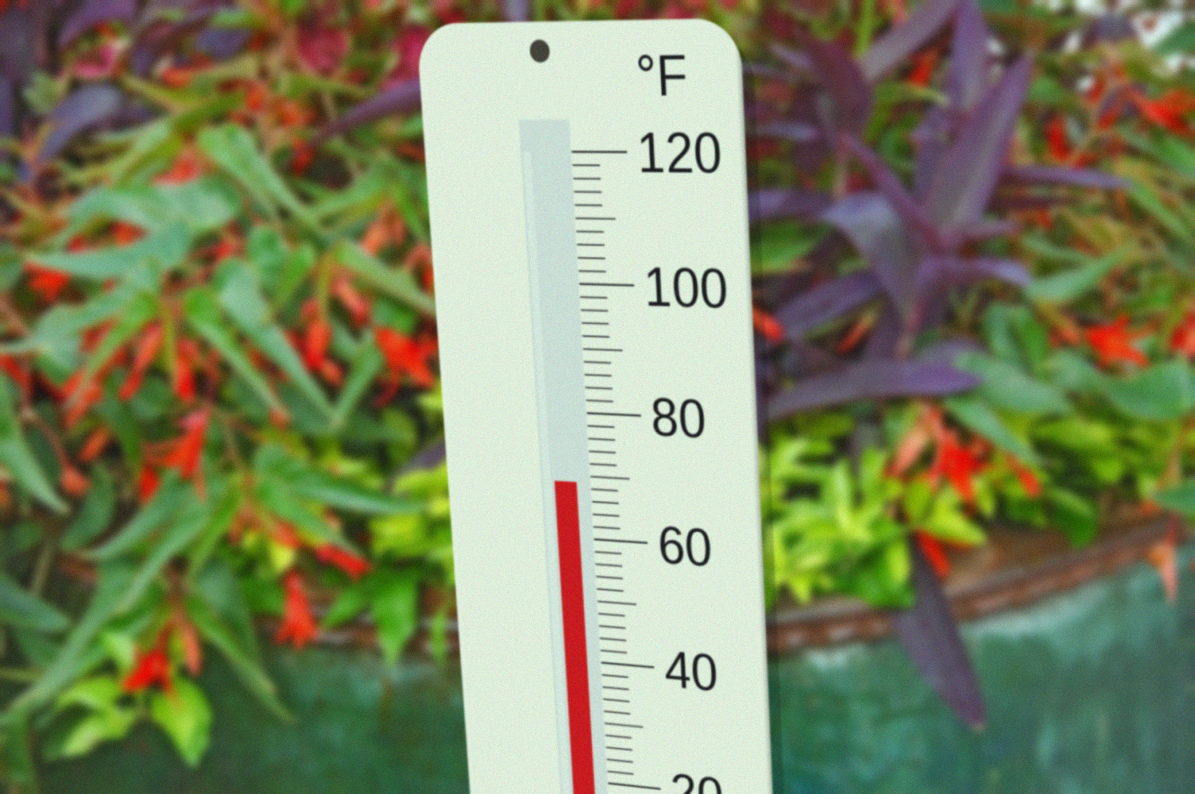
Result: 69°F
